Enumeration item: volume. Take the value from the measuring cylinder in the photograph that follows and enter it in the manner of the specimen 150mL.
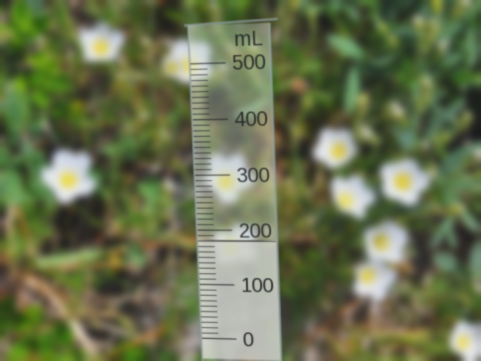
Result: 180mL
